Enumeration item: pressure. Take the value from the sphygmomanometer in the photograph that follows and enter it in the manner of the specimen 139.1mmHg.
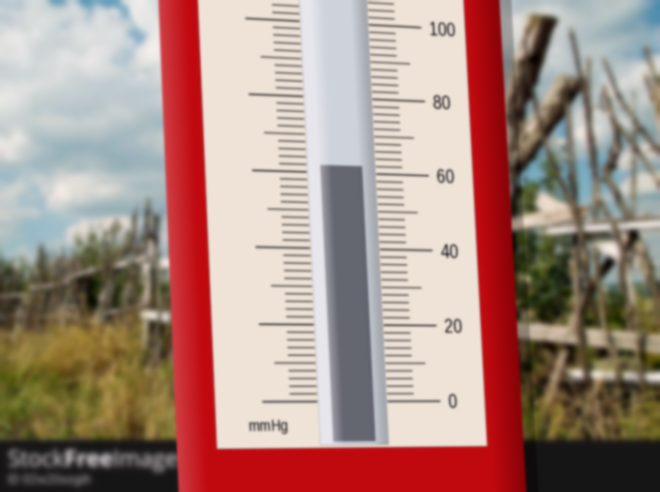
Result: 62mmHg
